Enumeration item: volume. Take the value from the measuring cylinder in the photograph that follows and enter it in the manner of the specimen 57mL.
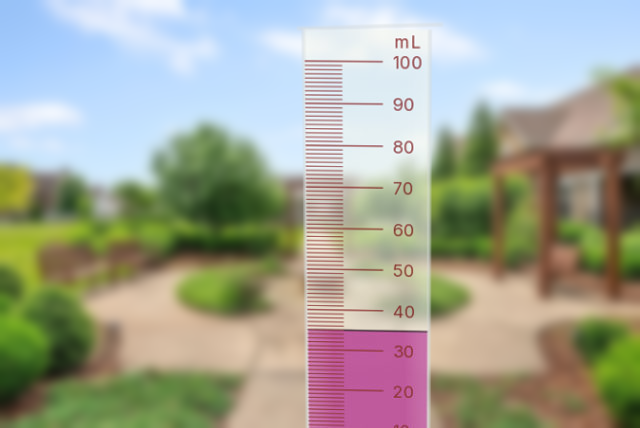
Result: 35mL
